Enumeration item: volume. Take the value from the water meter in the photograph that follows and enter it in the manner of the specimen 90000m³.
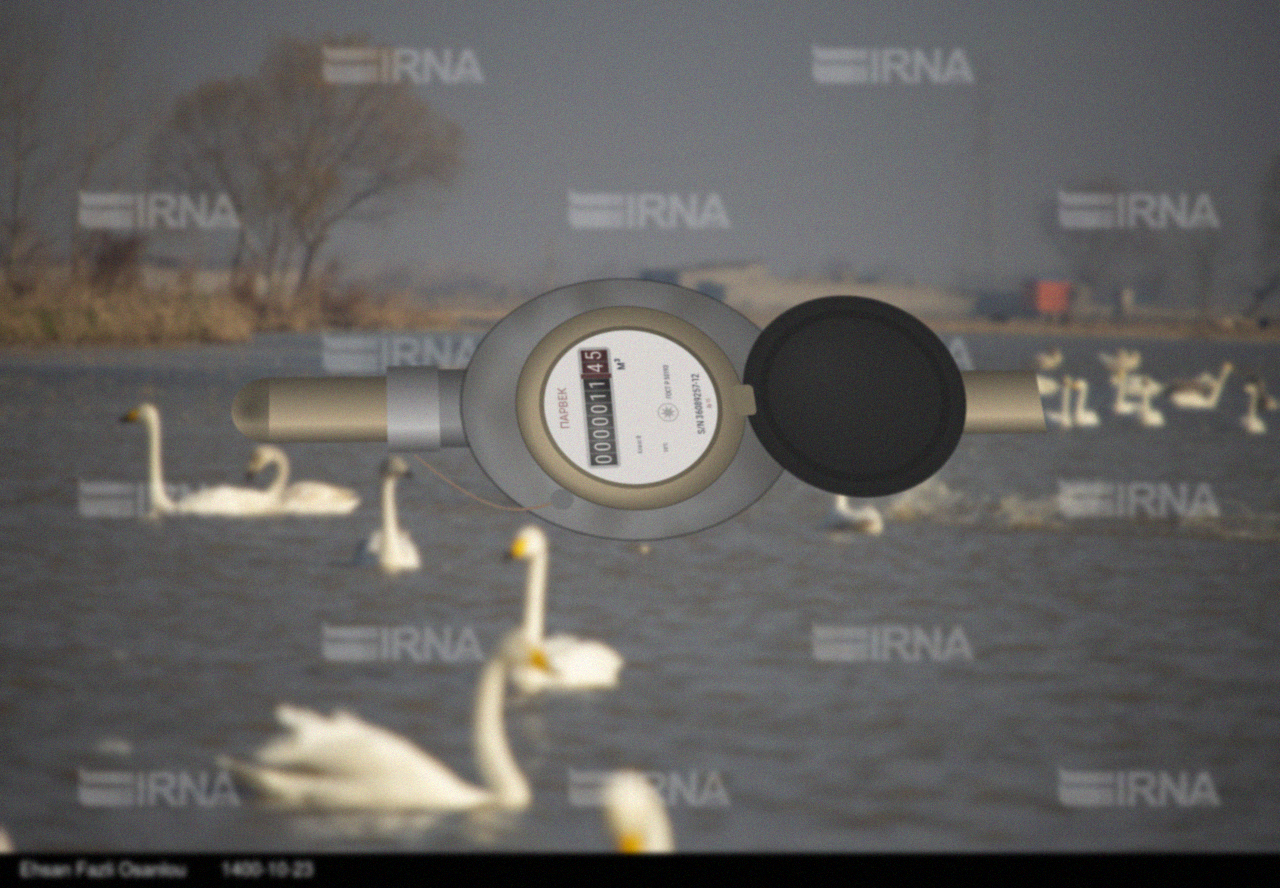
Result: 11.45m³
